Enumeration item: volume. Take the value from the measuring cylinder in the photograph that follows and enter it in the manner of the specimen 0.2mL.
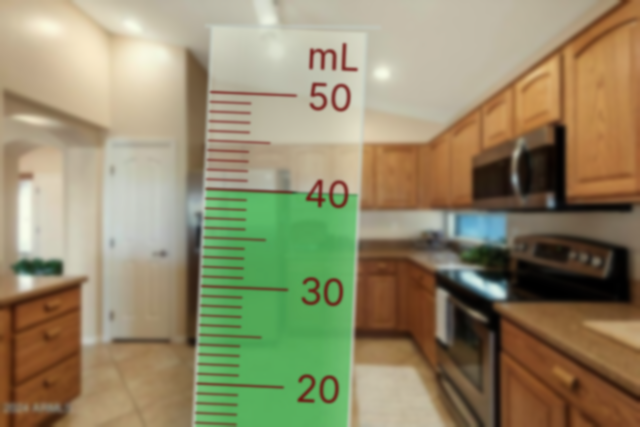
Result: 40mL
